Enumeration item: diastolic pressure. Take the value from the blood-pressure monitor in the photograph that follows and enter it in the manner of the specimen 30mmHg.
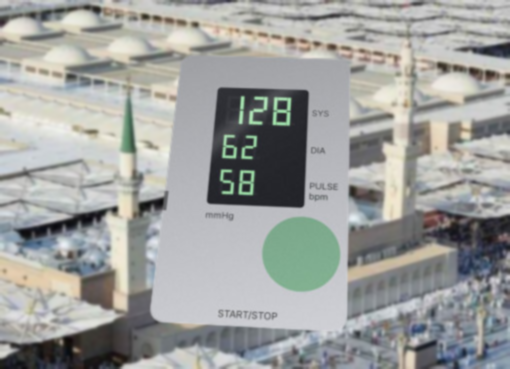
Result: 62mmHg
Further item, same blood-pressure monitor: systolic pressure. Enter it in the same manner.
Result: 128mmHg
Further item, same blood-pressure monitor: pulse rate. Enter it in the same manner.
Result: 58bpm
